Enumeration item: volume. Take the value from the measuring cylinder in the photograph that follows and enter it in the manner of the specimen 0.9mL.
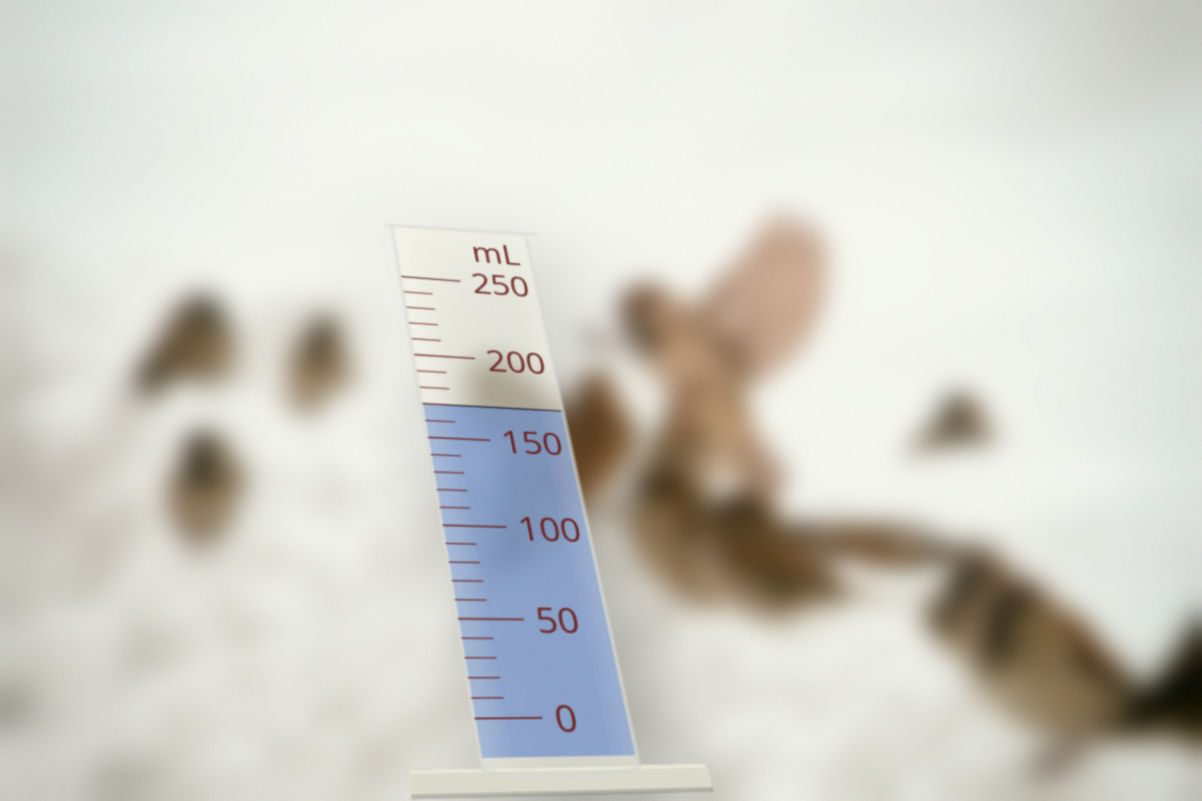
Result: 170mL
